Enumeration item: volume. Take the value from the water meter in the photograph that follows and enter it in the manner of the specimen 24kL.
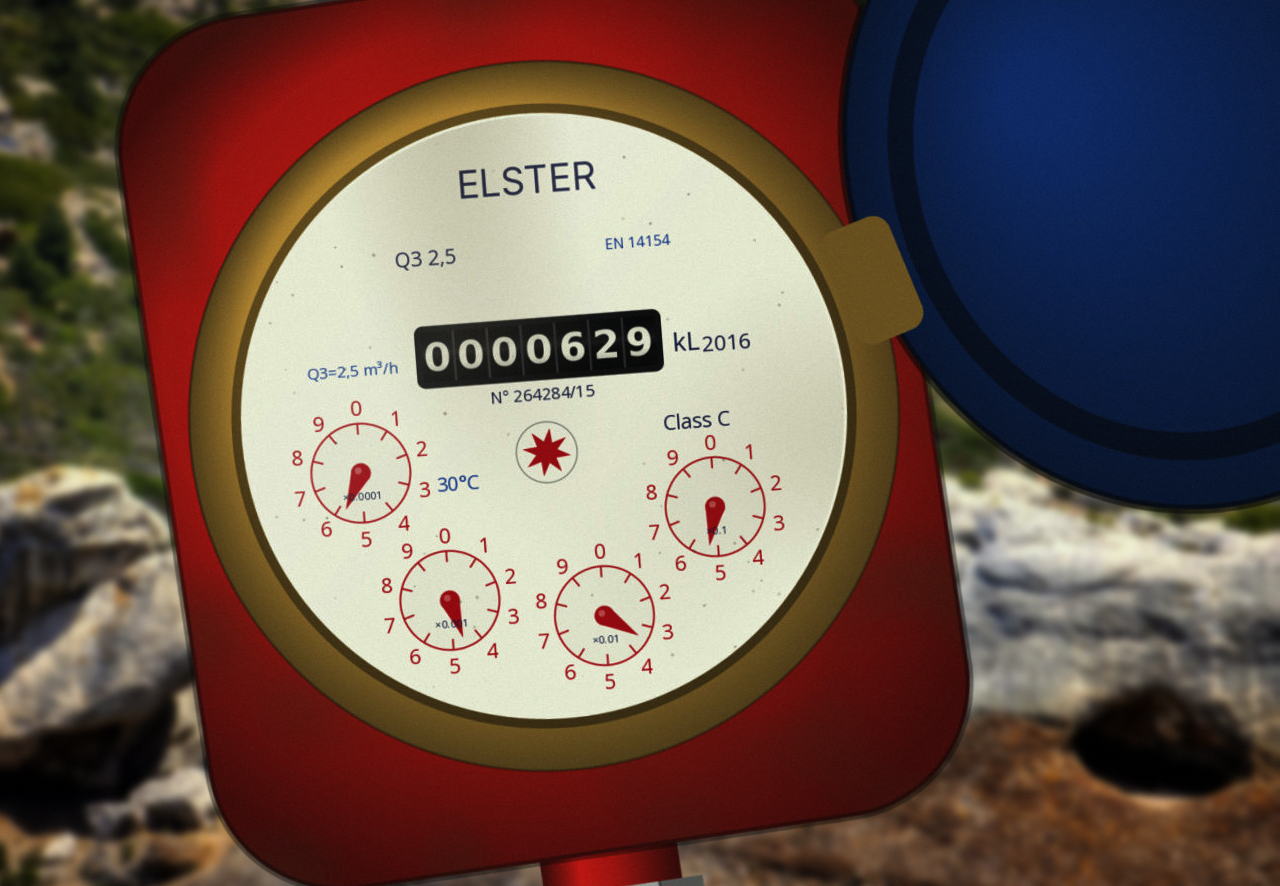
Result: 629.5345kL
